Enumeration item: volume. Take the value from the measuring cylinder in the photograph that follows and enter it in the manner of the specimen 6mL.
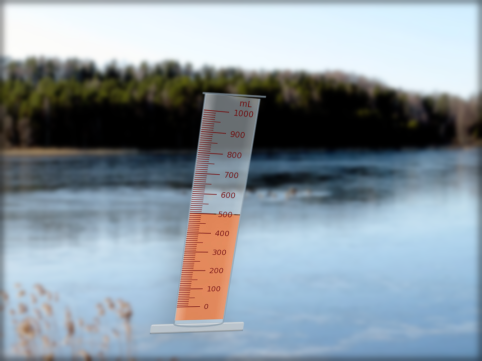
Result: 500mL
